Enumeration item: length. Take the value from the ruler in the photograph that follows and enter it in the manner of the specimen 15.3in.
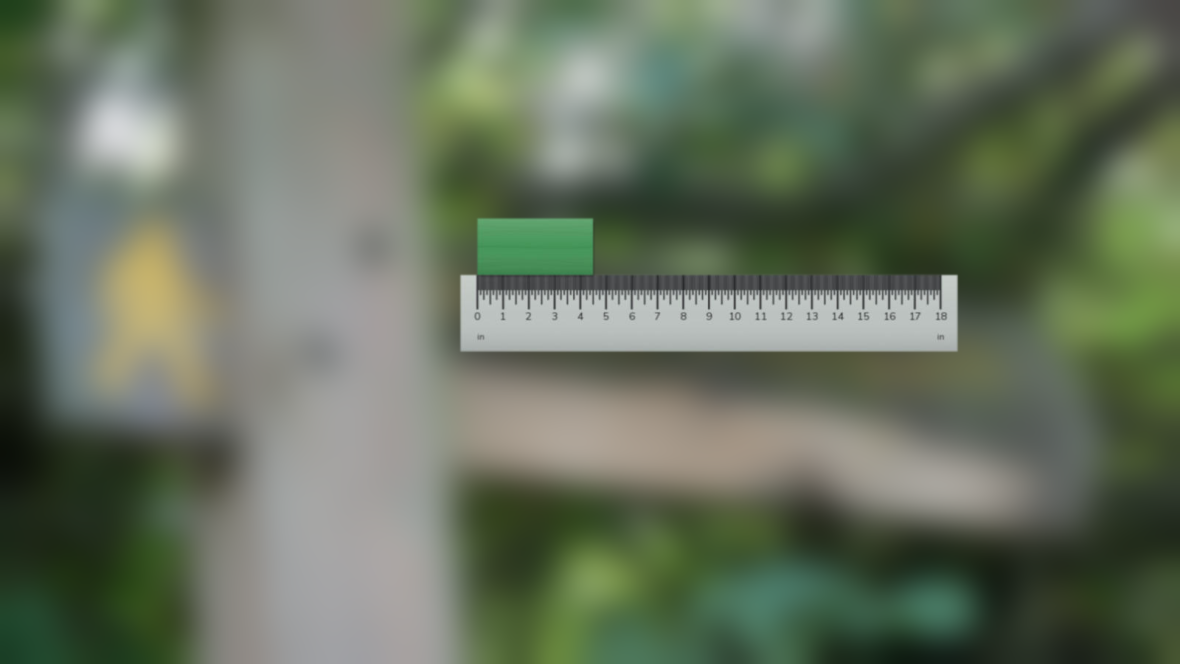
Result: 4.5in
